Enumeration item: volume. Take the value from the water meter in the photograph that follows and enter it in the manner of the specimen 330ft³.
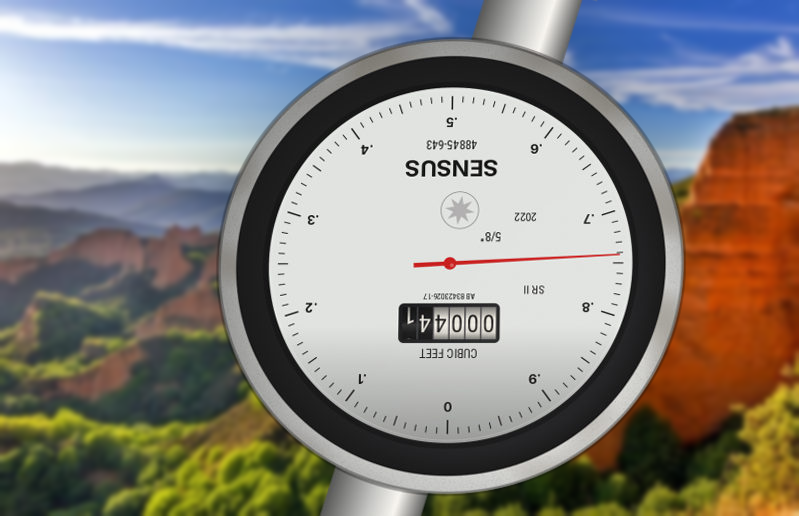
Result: 440.74ft³
